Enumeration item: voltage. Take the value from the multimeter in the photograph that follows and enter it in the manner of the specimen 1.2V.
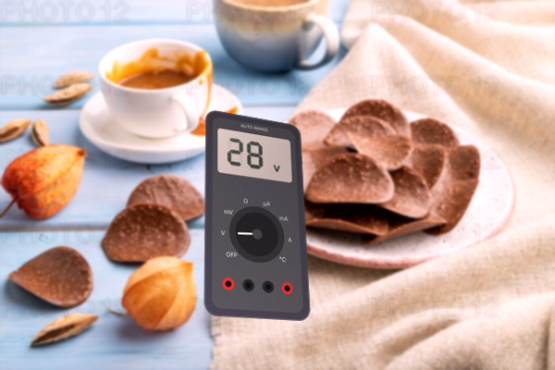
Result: 28V
